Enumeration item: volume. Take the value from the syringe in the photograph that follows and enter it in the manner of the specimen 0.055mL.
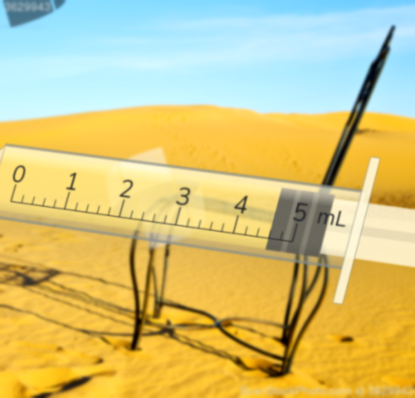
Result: 4.6mL
